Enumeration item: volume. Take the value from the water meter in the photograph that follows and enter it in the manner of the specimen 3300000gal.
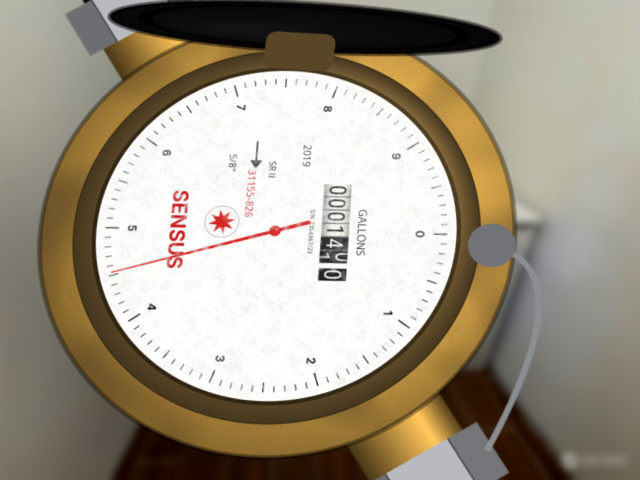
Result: 1404.5gal
